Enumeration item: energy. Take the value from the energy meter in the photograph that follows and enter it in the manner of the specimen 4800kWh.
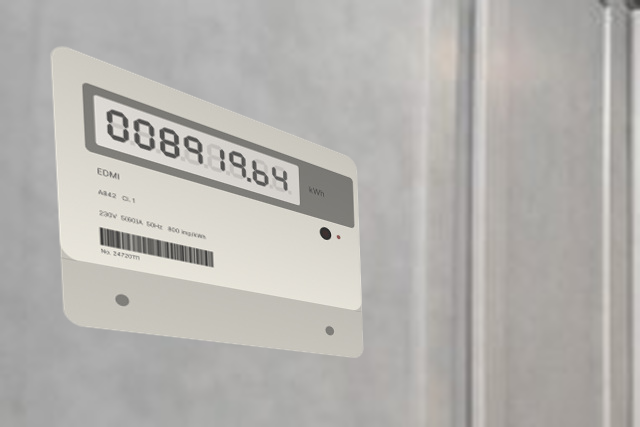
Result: 8919.64kWh
